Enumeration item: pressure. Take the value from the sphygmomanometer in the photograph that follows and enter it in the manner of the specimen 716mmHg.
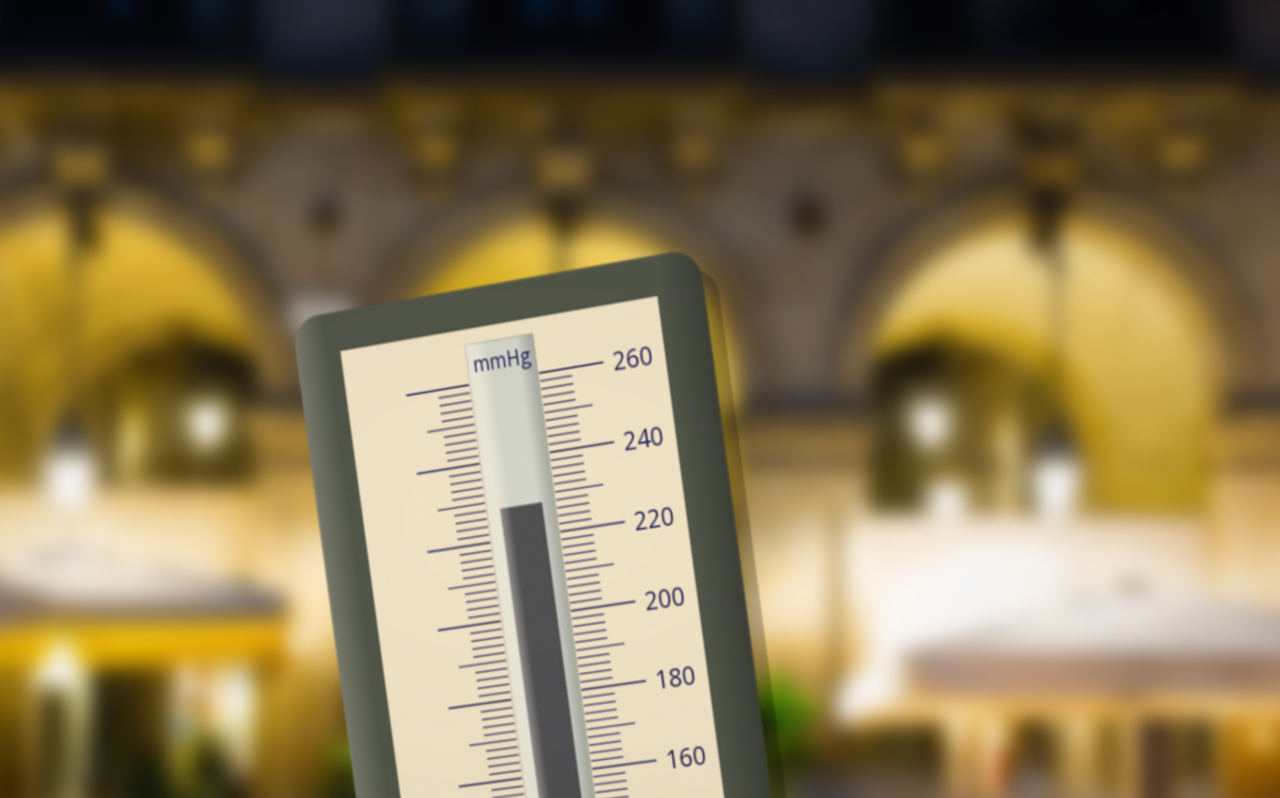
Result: 228mmHg
